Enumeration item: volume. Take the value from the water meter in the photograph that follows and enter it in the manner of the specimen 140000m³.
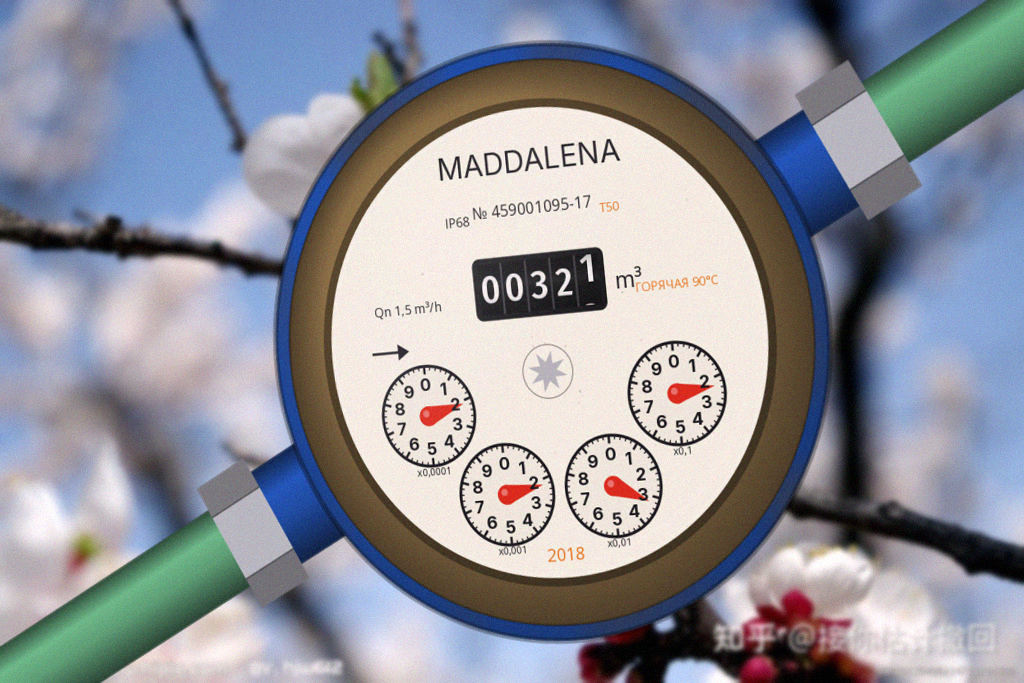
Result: 321.2322m³
